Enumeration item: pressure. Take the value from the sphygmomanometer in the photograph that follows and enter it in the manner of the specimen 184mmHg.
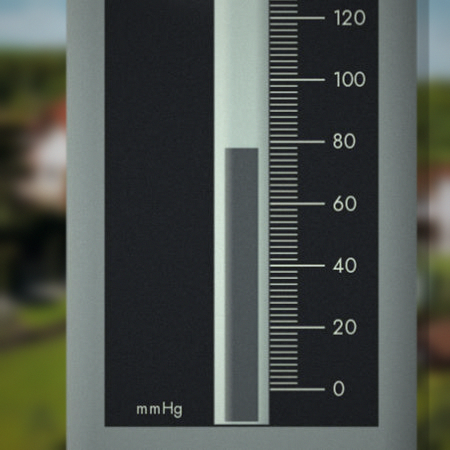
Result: 78mmHg
